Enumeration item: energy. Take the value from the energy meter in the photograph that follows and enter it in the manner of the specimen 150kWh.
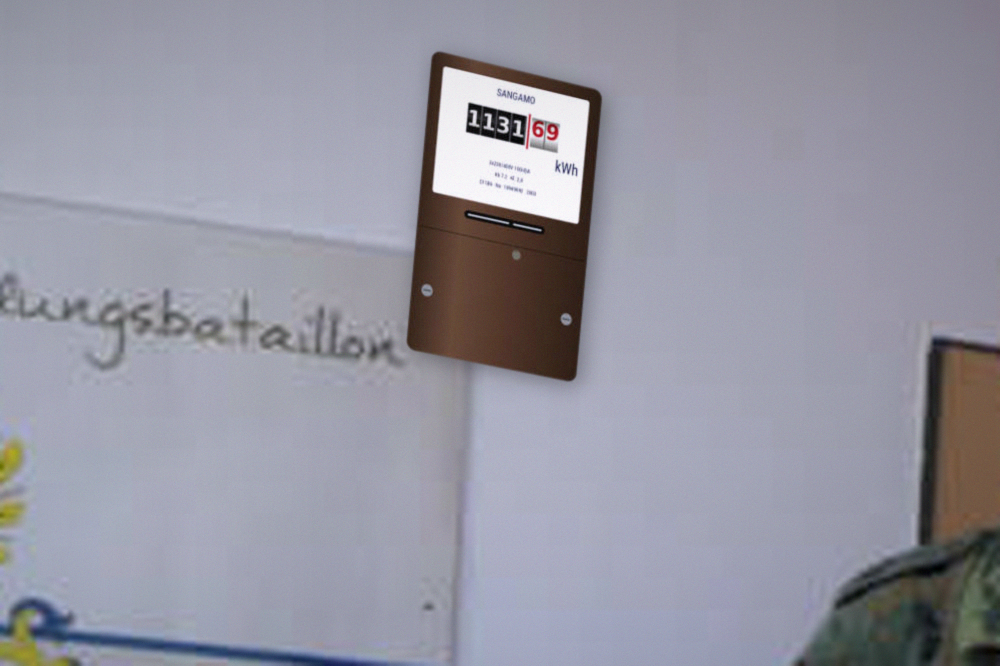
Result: 1131.69kWh
